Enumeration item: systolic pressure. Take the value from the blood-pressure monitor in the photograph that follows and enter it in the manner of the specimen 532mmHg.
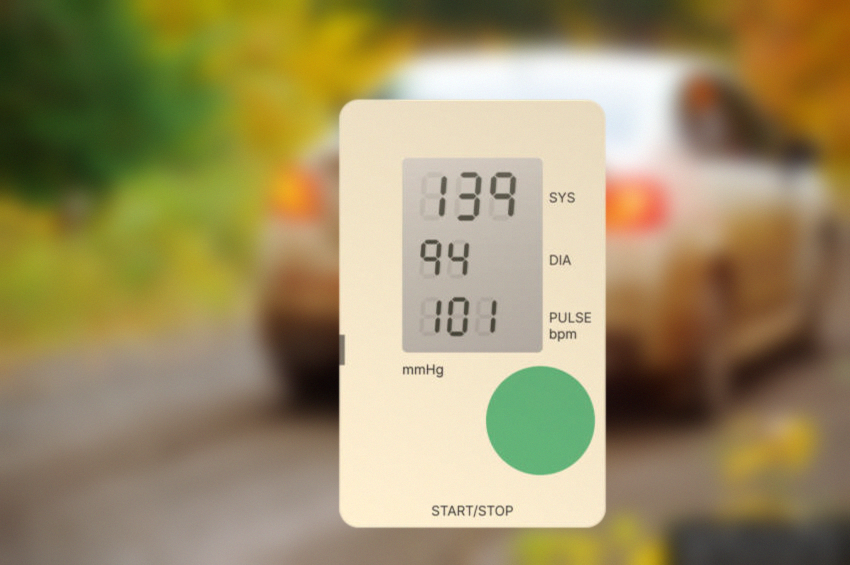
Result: 139mmHg
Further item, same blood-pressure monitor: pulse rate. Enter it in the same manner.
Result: 101bpm
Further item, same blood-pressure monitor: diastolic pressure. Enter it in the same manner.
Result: 94mmHg
